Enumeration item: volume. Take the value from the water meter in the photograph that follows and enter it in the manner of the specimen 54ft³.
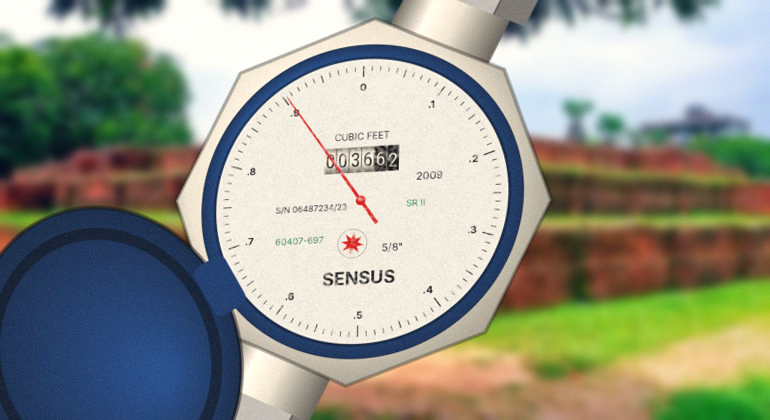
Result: 3661.90ft³
